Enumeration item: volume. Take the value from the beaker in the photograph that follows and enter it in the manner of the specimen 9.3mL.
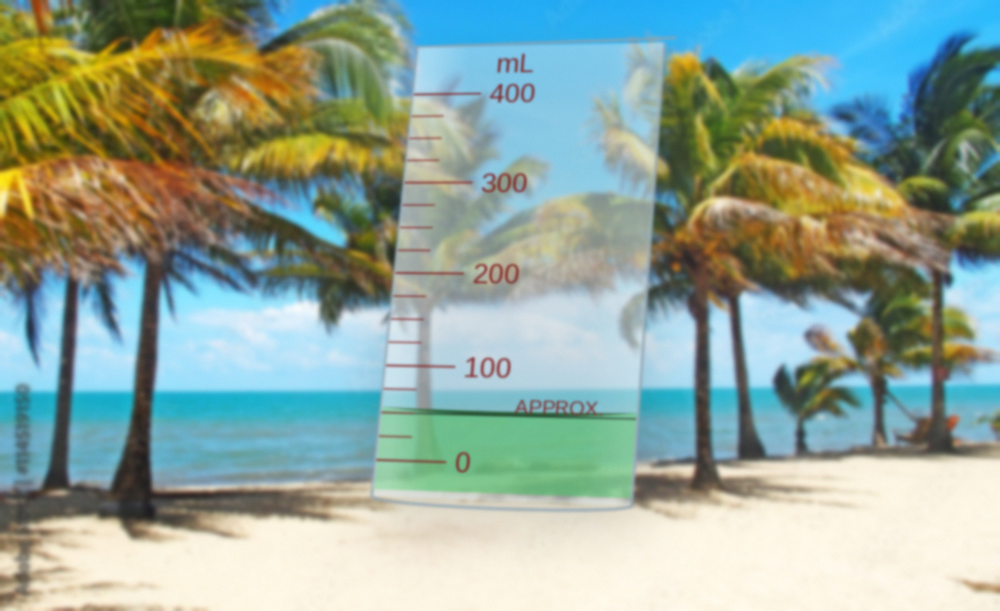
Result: 50mL
